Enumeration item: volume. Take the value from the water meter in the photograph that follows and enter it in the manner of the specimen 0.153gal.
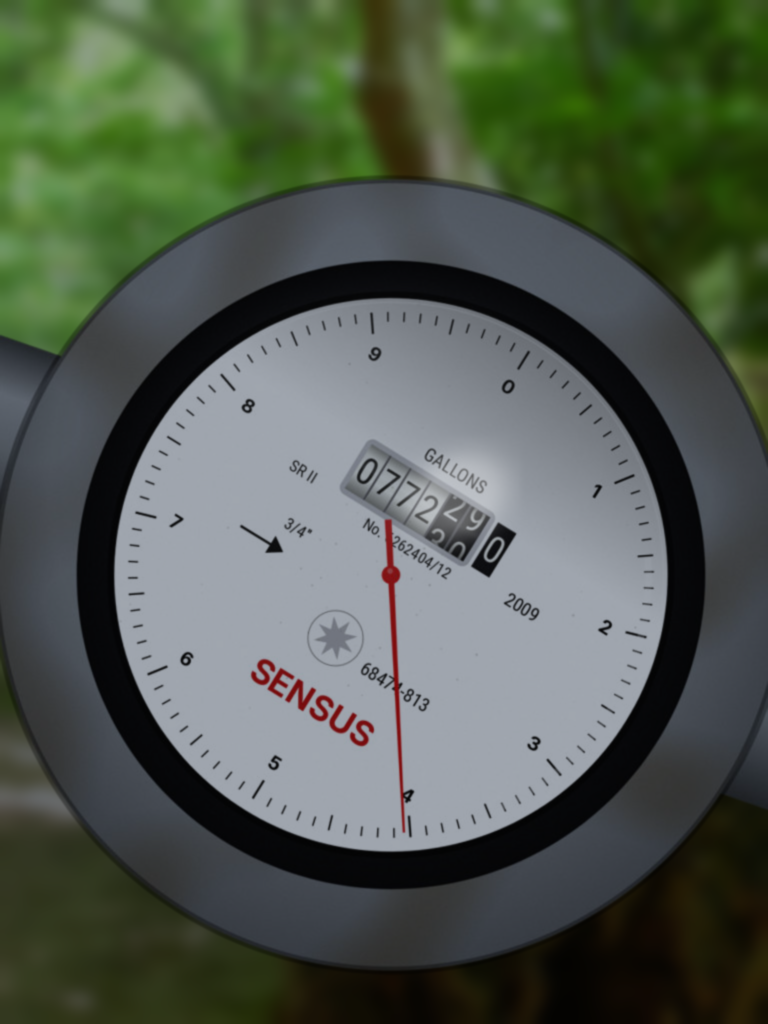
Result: 772294.0gal
